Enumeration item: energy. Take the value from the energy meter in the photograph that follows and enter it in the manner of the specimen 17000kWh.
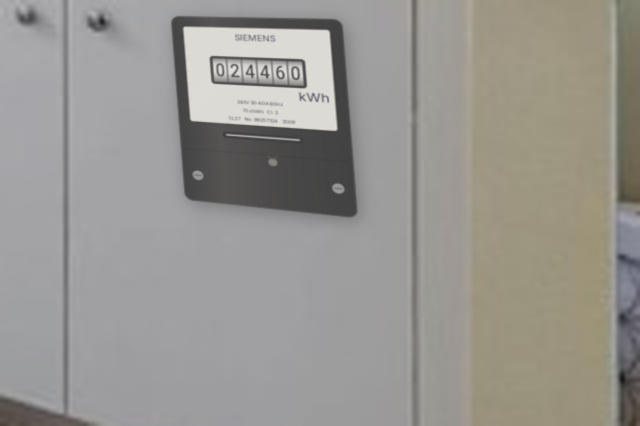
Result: 24460kWh
